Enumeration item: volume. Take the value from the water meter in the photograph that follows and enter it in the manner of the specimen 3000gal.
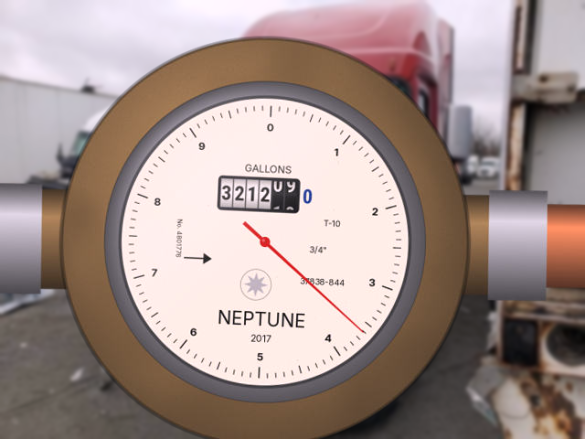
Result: 3212093.6gal
